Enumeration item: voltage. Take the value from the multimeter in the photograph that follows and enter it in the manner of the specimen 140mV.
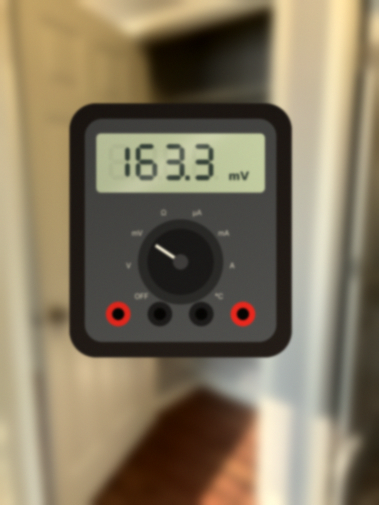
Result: 163.3mV
